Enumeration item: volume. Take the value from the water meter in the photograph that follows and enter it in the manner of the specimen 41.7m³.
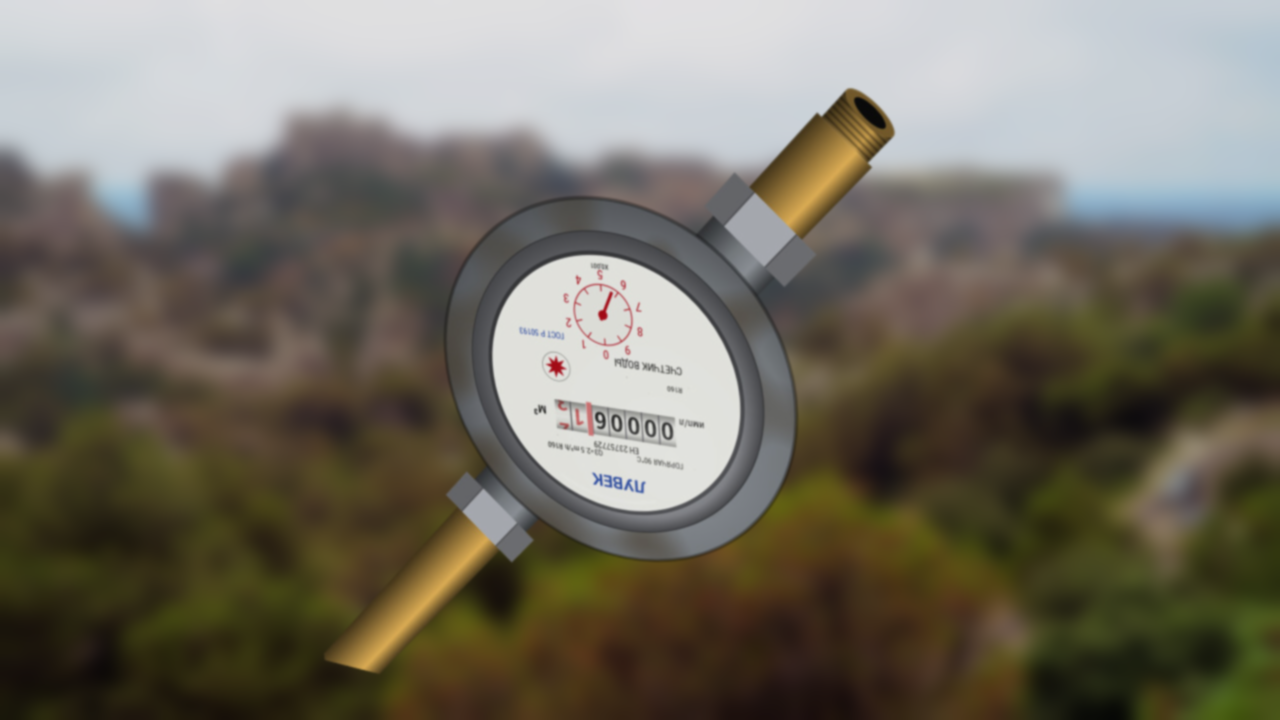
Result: 6.125m³
